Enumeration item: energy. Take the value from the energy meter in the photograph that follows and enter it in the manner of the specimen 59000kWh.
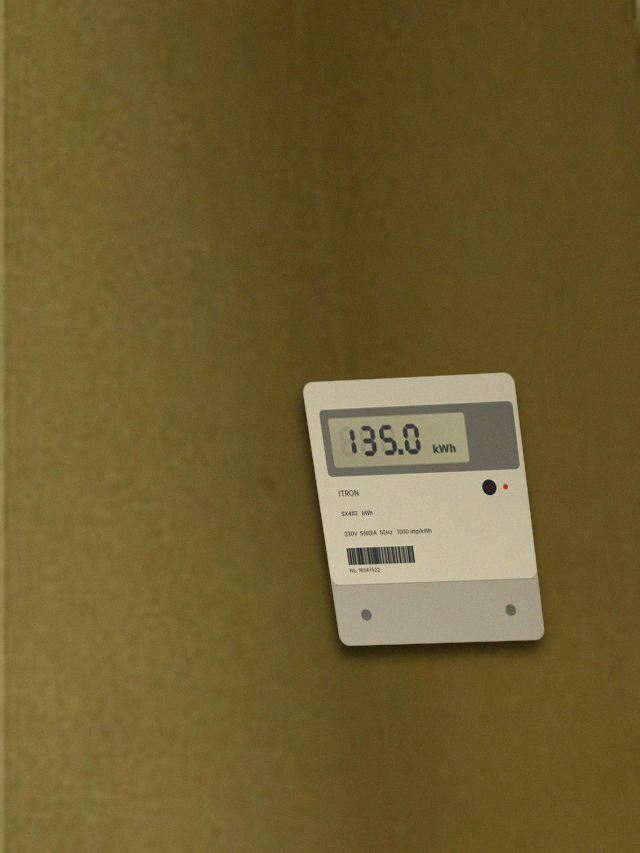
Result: 135.0kWh
